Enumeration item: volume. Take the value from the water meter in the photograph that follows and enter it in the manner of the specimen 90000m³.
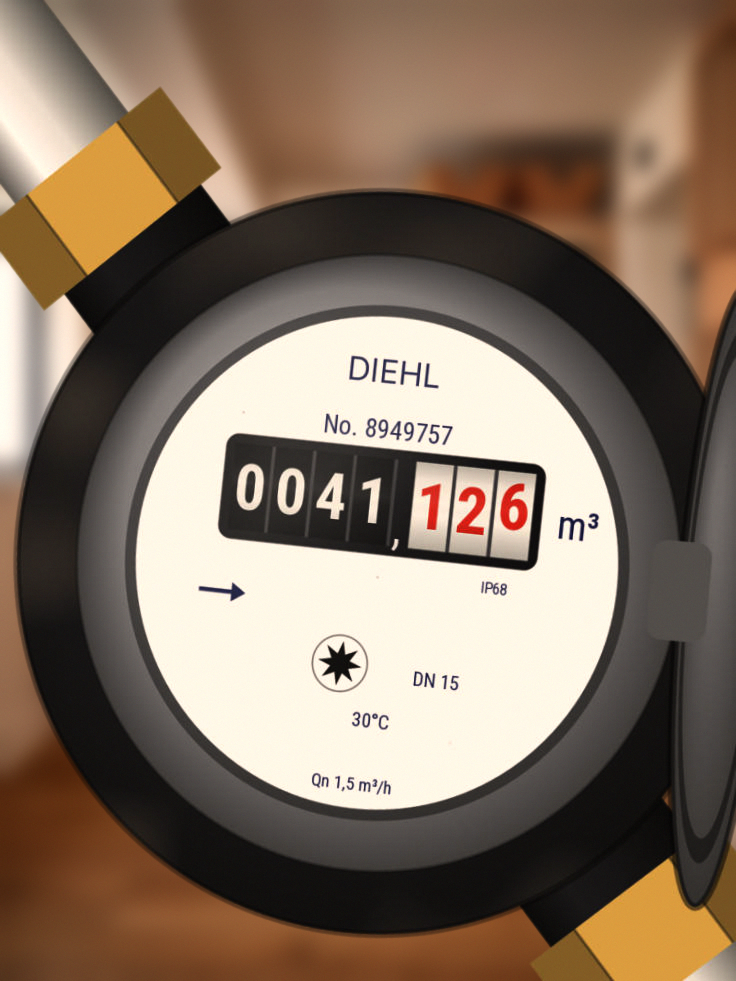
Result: 41.126m³
